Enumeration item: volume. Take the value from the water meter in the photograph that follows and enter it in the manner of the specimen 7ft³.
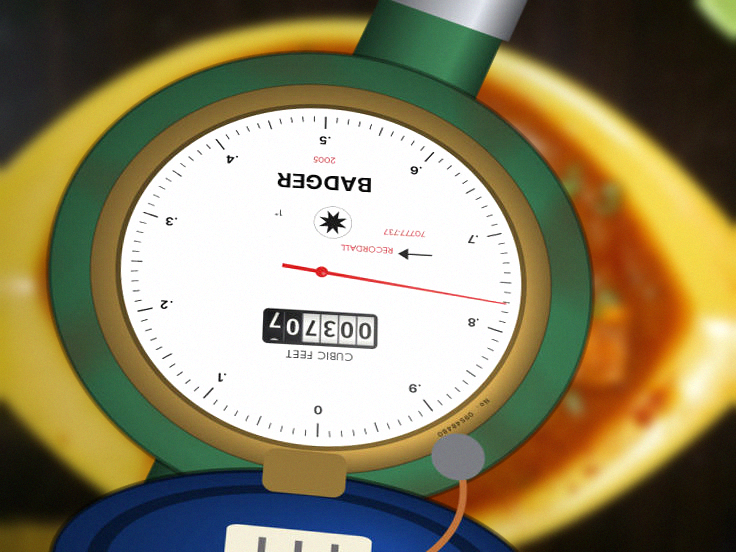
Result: 3706.77ft³
